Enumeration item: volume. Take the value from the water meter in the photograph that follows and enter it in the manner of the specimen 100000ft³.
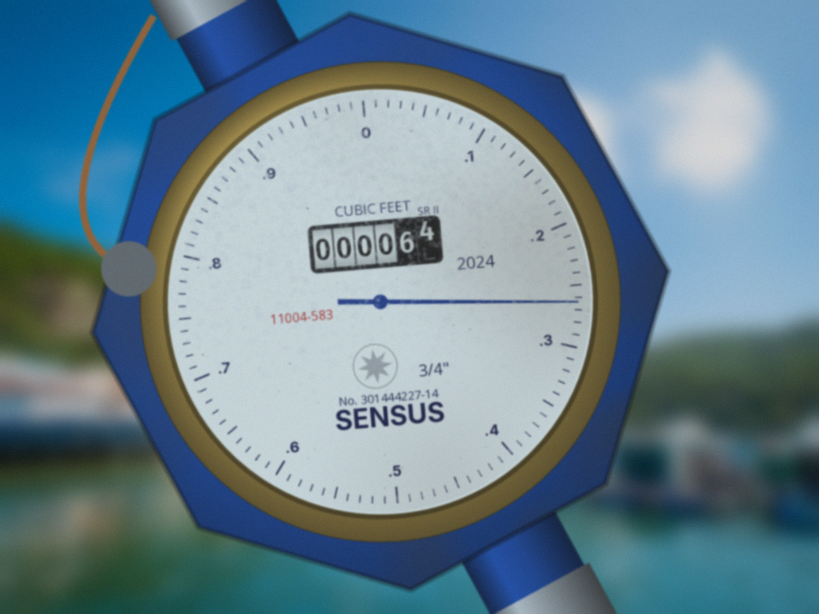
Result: 64.26ft³
